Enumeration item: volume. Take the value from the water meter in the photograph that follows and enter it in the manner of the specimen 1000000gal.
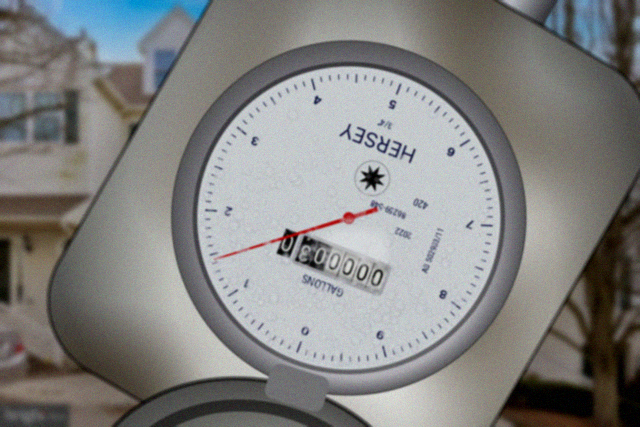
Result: 31.4gal
